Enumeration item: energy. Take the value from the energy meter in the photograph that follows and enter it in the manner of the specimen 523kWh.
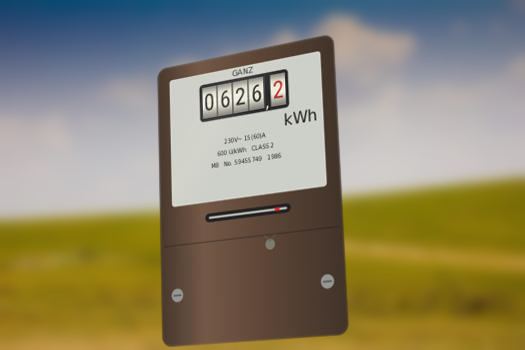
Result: 626.2kWh
